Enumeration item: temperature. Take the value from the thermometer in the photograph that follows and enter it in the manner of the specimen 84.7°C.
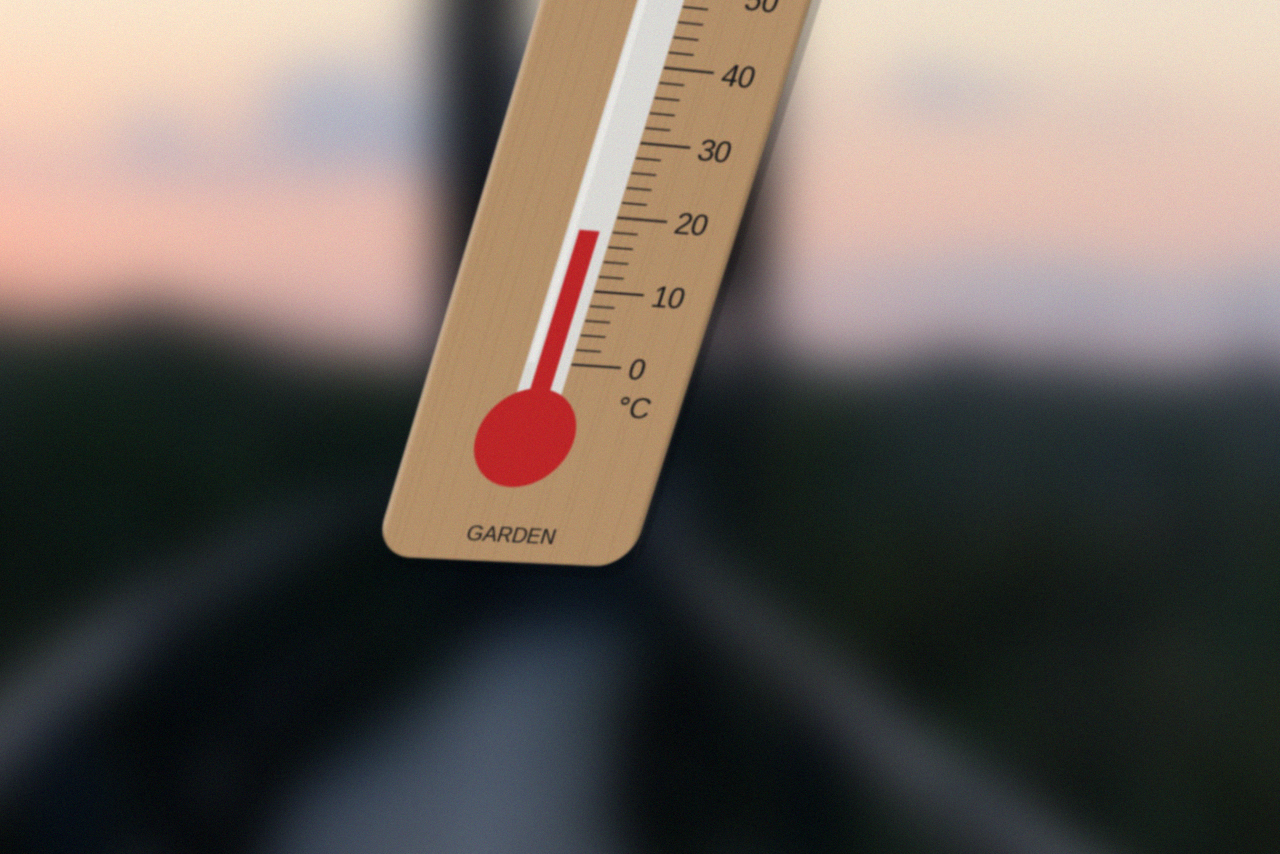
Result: 18°C
